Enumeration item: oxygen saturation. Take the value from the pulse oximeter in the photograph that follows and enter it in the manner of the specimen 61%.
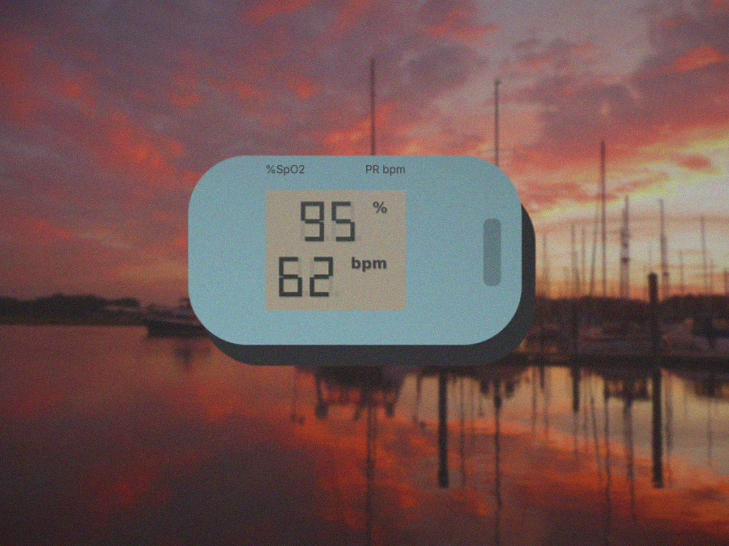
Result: 95%
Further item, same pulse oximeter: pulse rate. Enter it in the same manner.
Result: 62bpm
